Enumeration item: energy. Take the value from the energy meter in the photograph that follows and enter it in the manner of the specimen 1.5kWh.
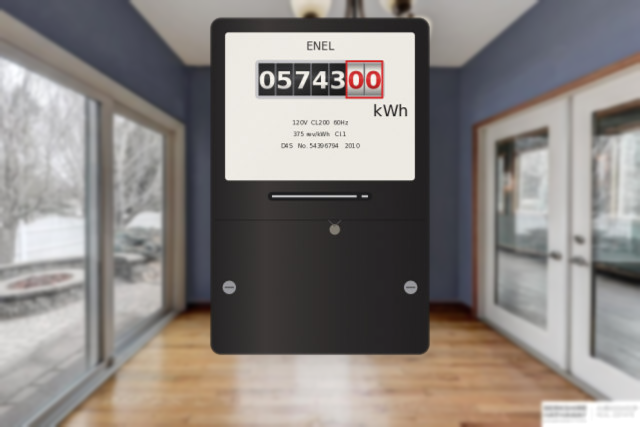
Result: 5743.00kWh
